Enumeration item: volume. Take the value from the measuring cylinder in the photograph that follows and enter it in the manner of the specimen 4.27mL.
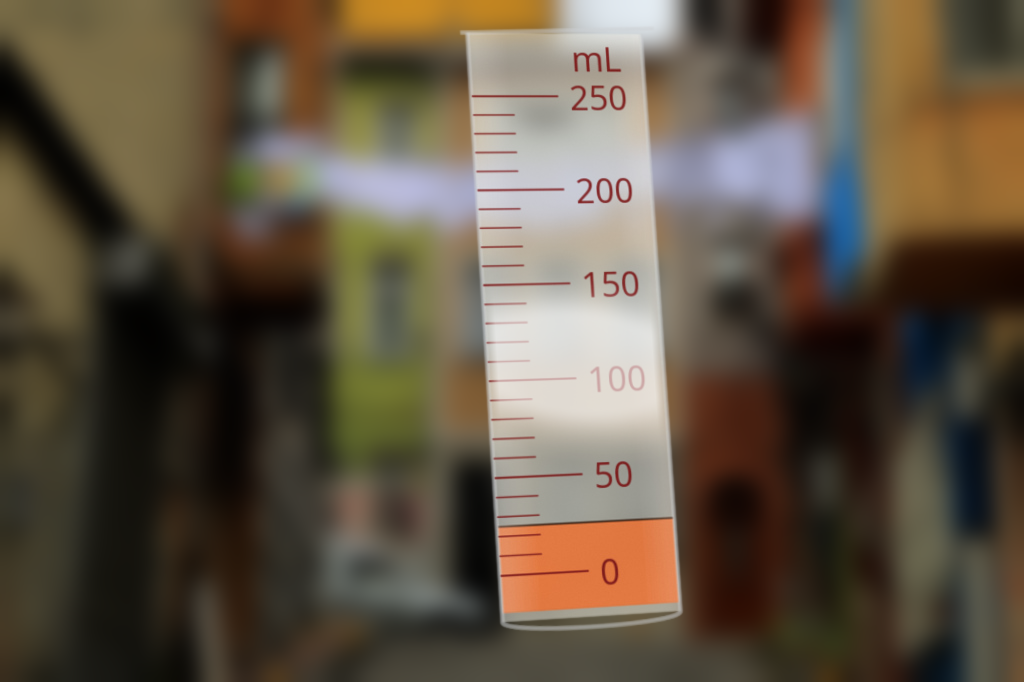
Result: 25mL
